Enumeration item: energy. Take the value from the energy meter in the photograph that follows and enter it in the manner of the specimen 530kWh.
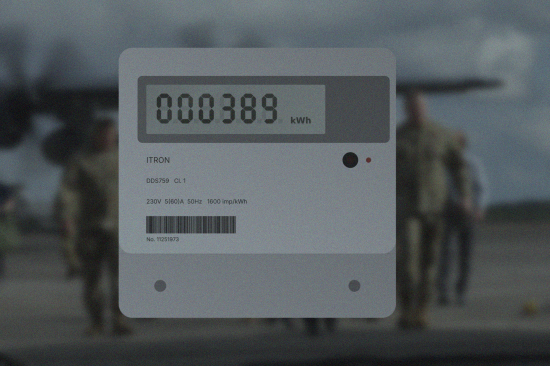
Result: 389kWh
